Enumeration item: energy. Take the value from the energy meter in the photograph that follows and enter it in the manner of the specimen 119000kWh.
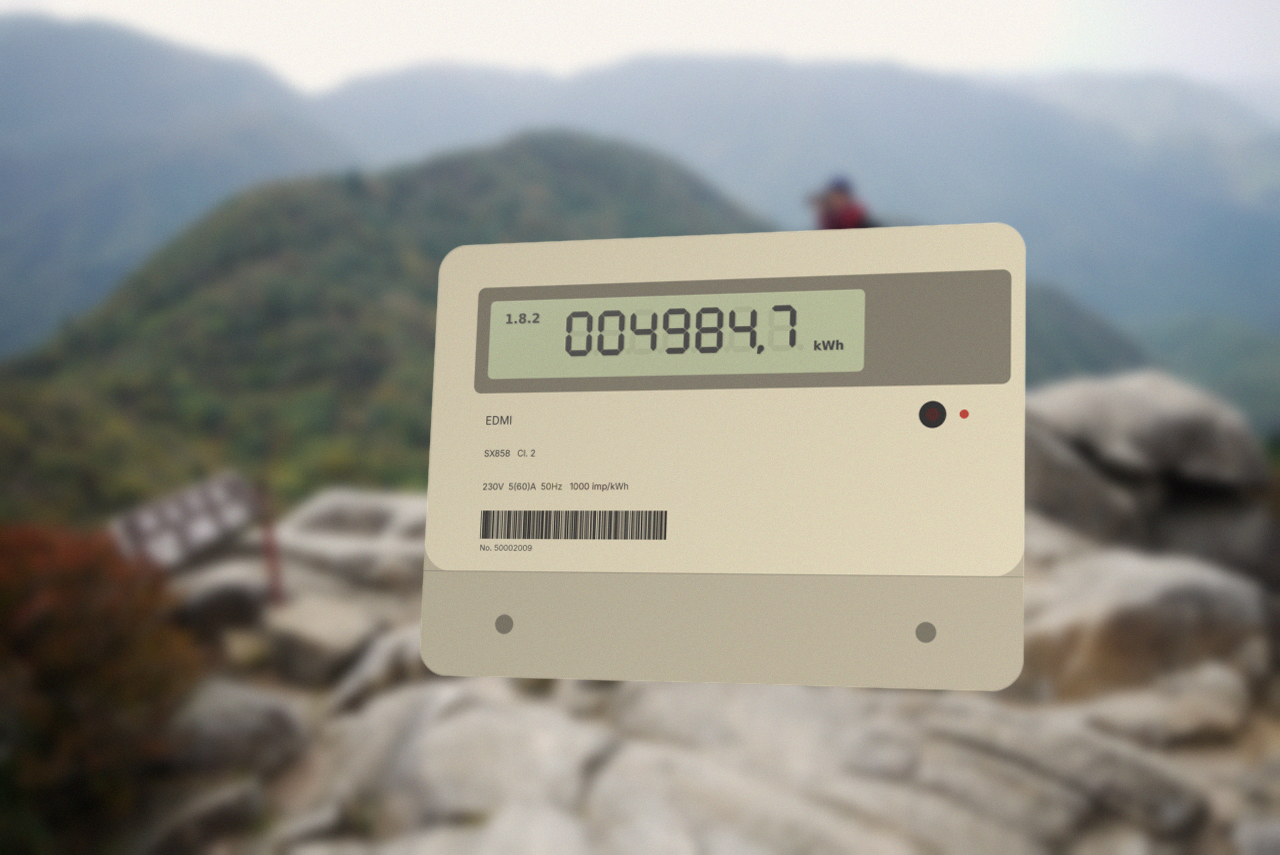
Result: 4984.7kWh
